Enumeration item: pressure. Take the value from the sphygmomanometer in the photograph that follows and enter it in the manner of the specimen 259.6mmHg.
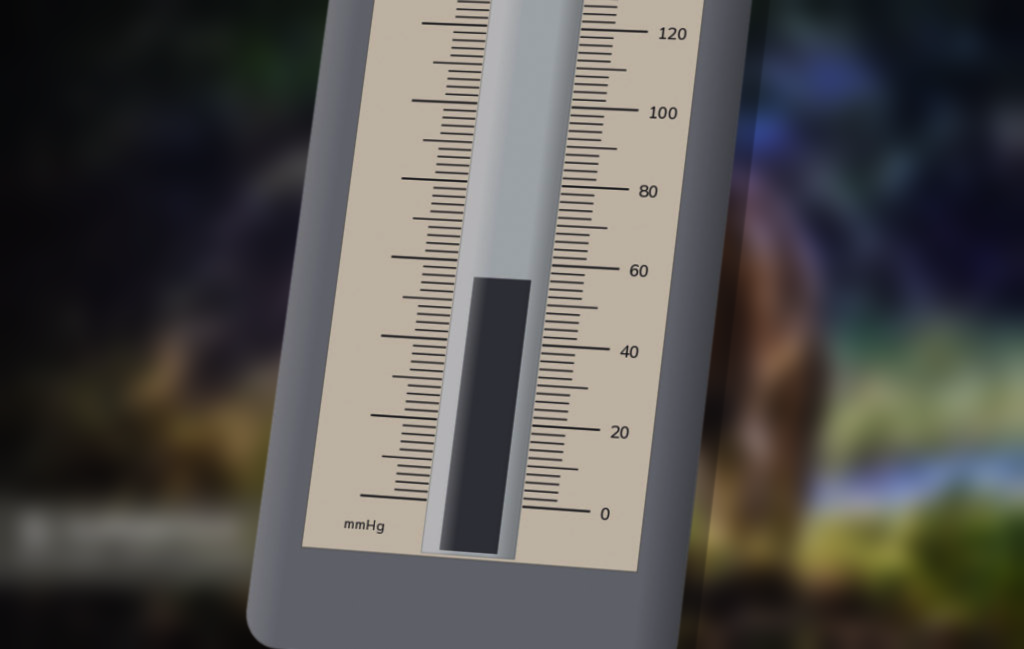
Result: 56mmHg
